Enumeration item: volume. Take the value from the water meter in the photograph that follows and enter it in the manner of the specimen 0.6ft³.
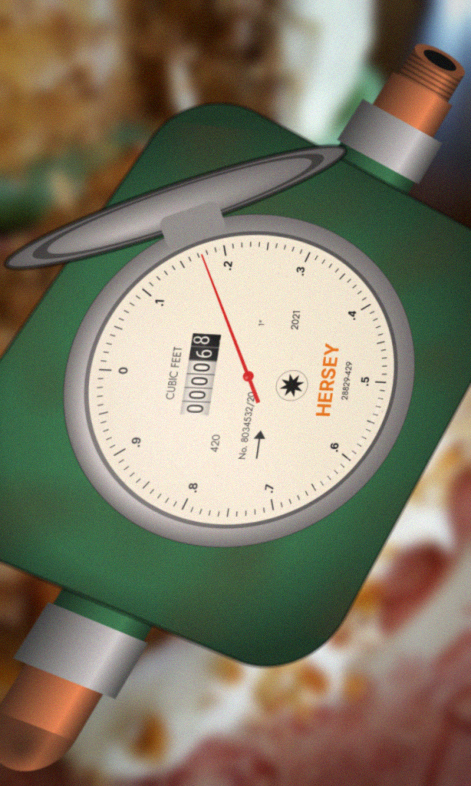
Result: 68.17ft³
